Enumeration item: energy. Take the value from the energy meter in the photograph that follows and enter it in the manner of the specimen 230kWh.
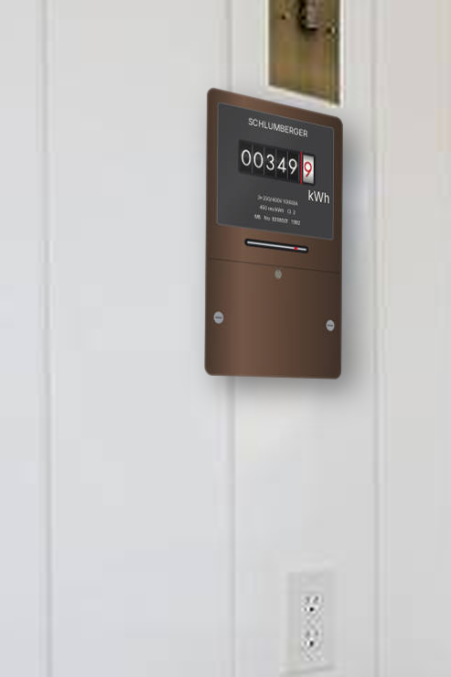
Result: 349.9kWh
